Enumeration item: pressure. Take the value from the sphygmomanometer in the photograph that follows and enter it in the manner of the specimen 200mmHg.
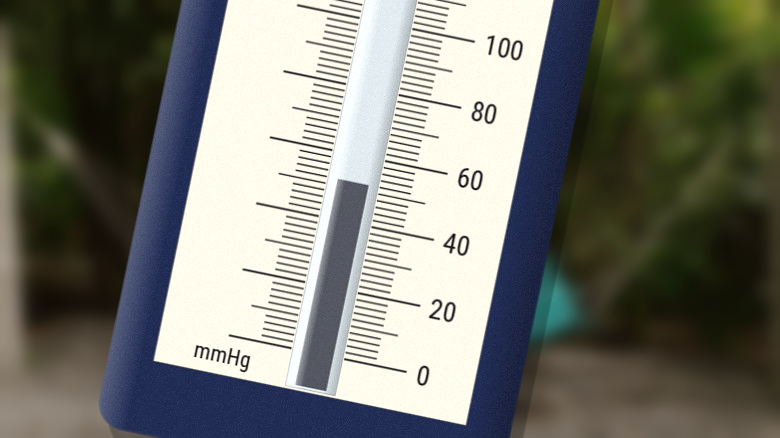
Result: 52mmHg
